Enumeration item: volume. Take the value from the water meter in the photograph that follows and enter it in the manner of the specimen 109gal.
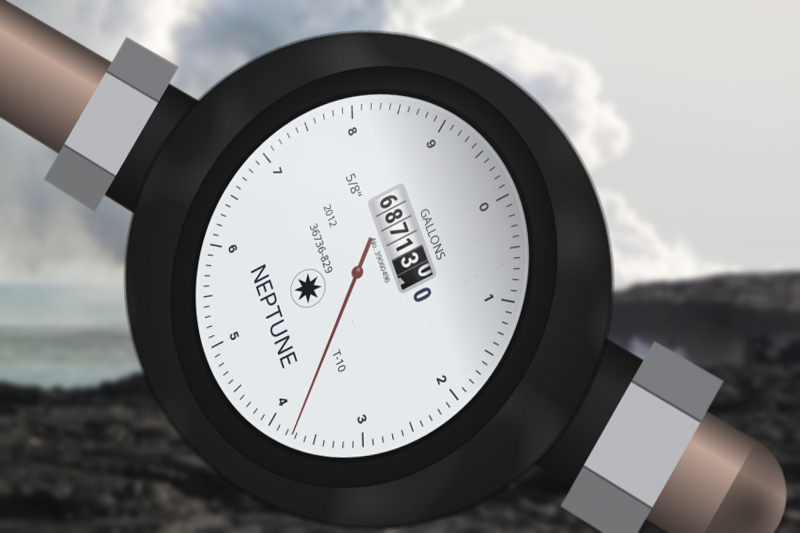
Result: 6871303.7gal
